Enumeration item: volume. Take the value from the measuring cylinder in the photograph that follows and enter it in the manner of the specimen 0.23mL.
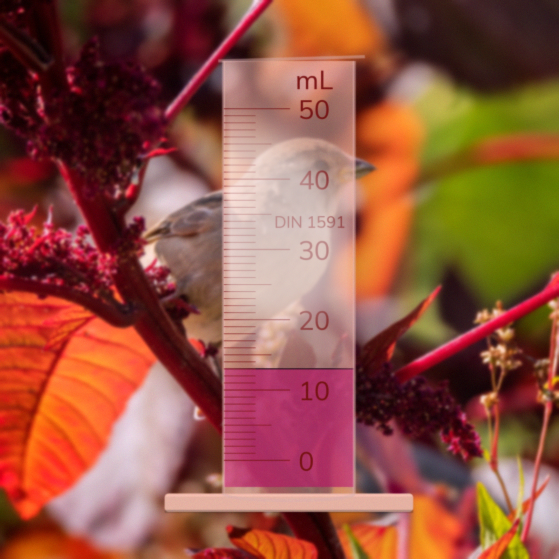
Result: 13mL
